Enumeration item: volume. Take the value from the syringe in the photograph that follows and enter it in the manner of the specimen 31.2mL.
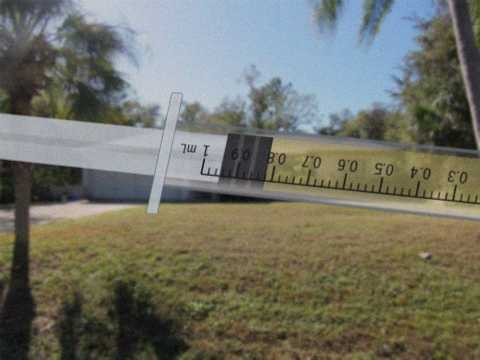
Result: 0.82mL
